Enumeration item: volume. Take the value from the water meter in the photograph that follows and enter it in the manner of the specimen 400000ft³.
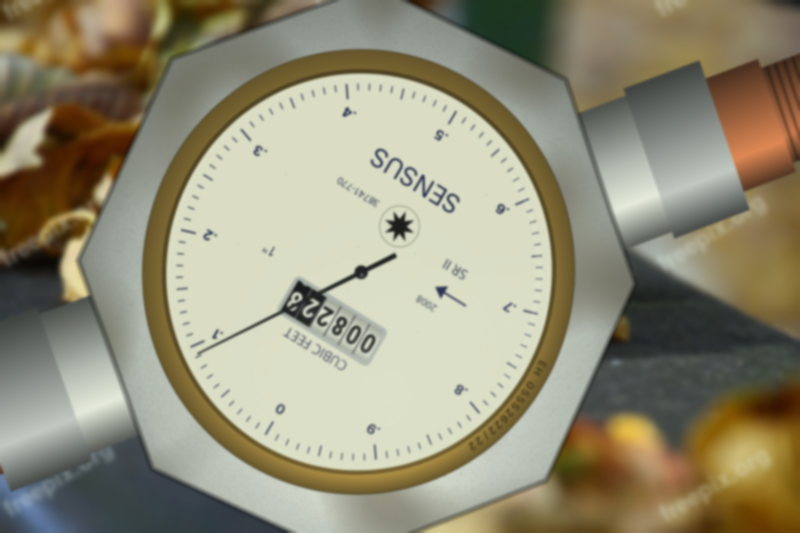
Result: 8228.09ft³
